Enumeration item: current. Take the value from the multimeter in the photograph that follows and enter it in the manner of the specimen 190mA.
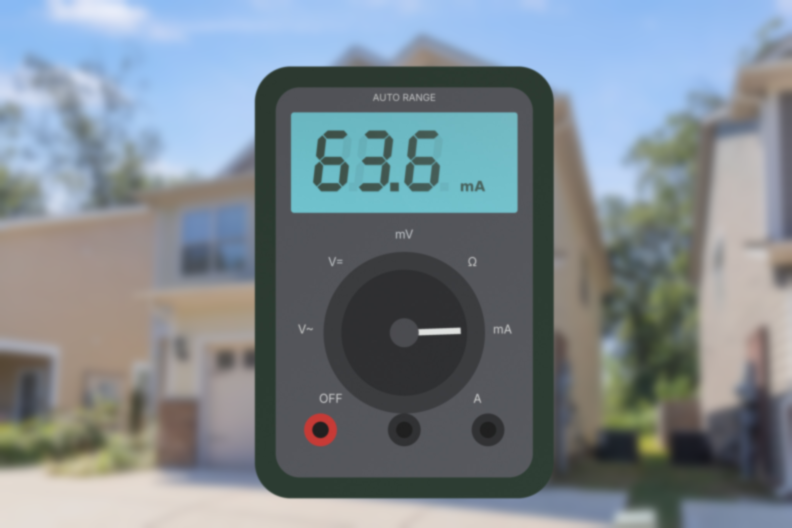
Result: 63.6mA
